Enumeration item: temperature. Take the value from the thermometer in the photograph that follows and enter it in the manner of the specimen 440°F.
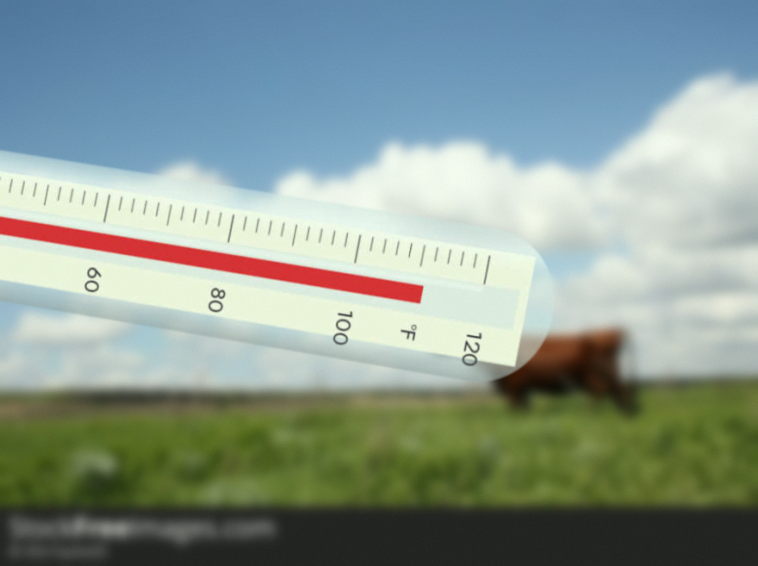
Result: 111°F
